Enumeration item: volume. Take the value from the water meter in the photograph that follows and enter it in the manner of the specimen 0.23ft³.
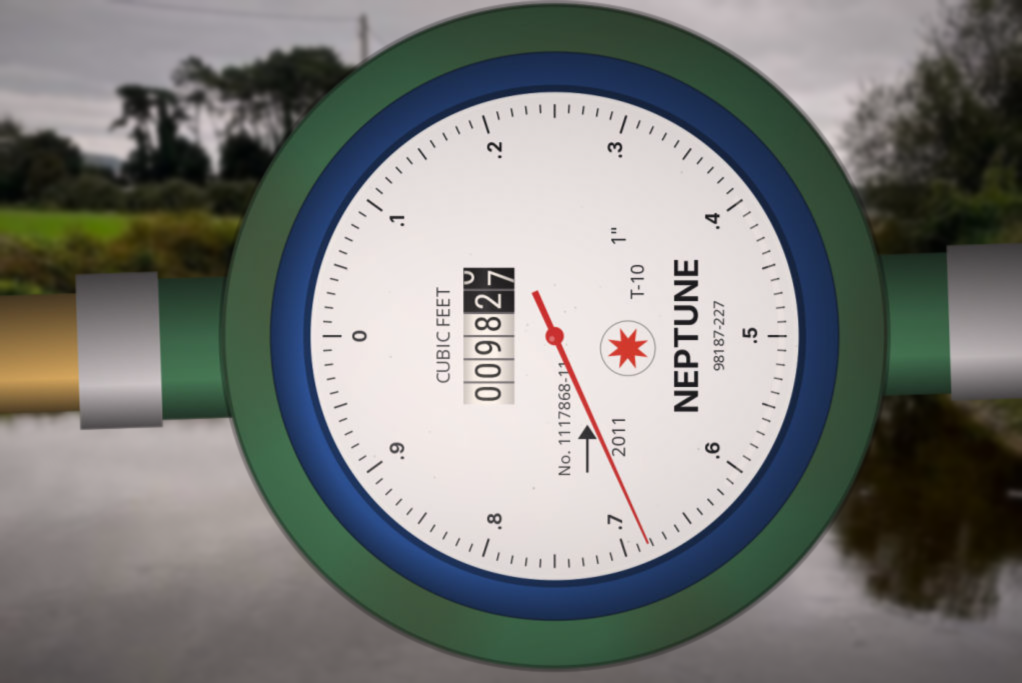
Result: 9826.68ft³
